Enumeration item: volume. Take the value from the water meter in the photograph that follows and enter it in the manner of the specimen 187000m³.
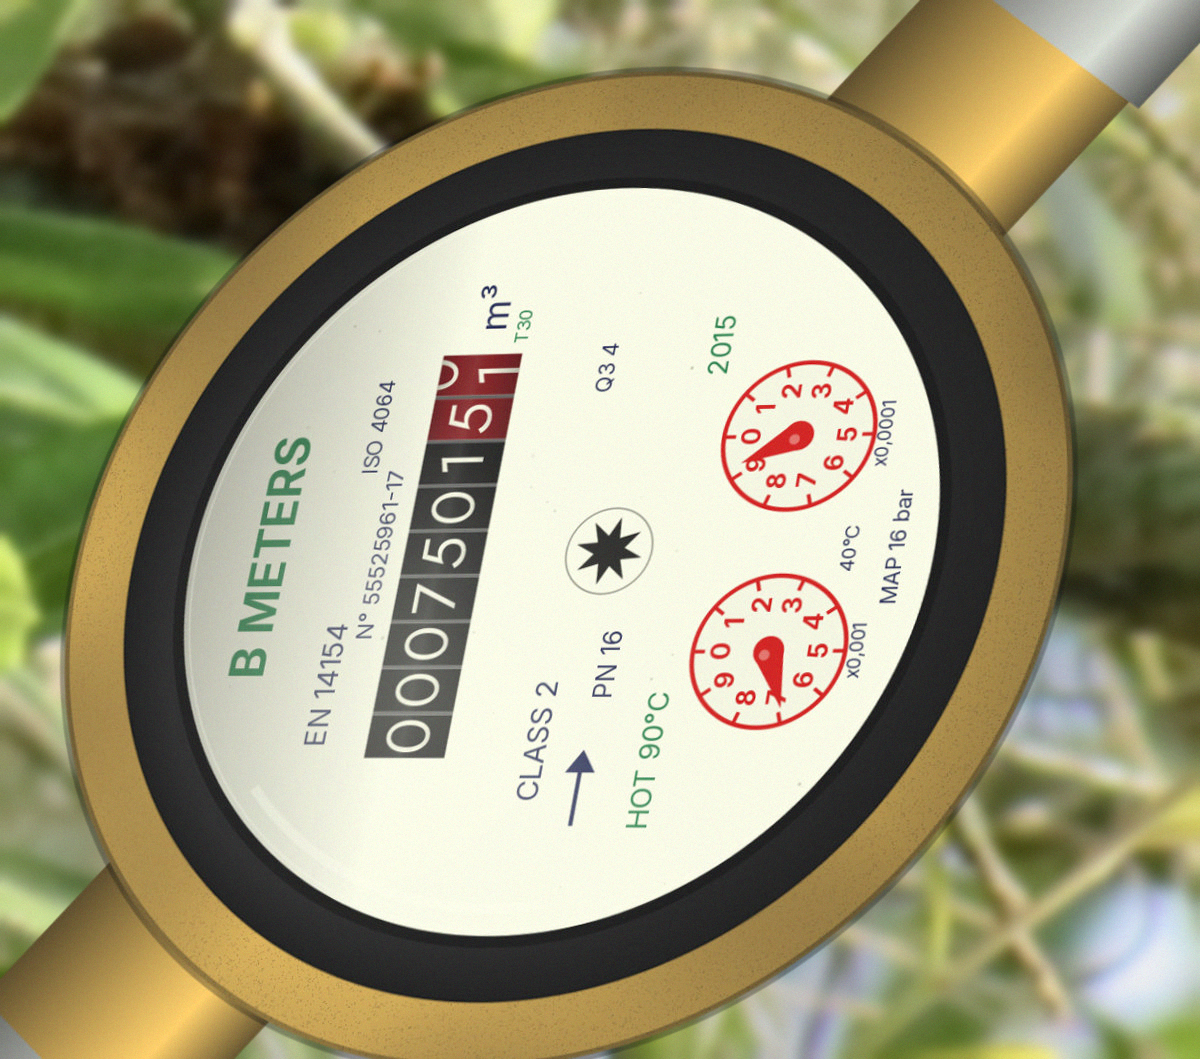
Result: 7501.5069m³
